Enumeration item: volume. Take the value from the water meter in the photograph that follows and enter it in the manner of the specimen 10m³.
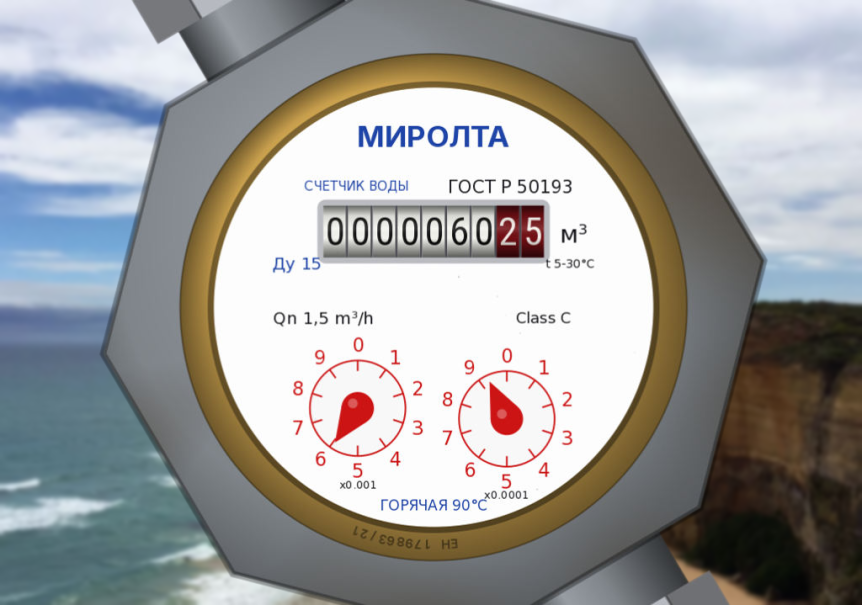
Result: 60.2559m³
